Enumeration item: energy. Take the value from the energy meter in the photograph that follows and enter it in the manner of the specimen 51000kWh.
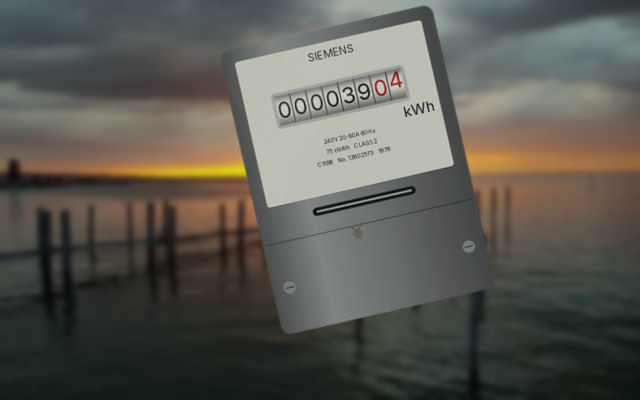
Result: 39.04kWh
